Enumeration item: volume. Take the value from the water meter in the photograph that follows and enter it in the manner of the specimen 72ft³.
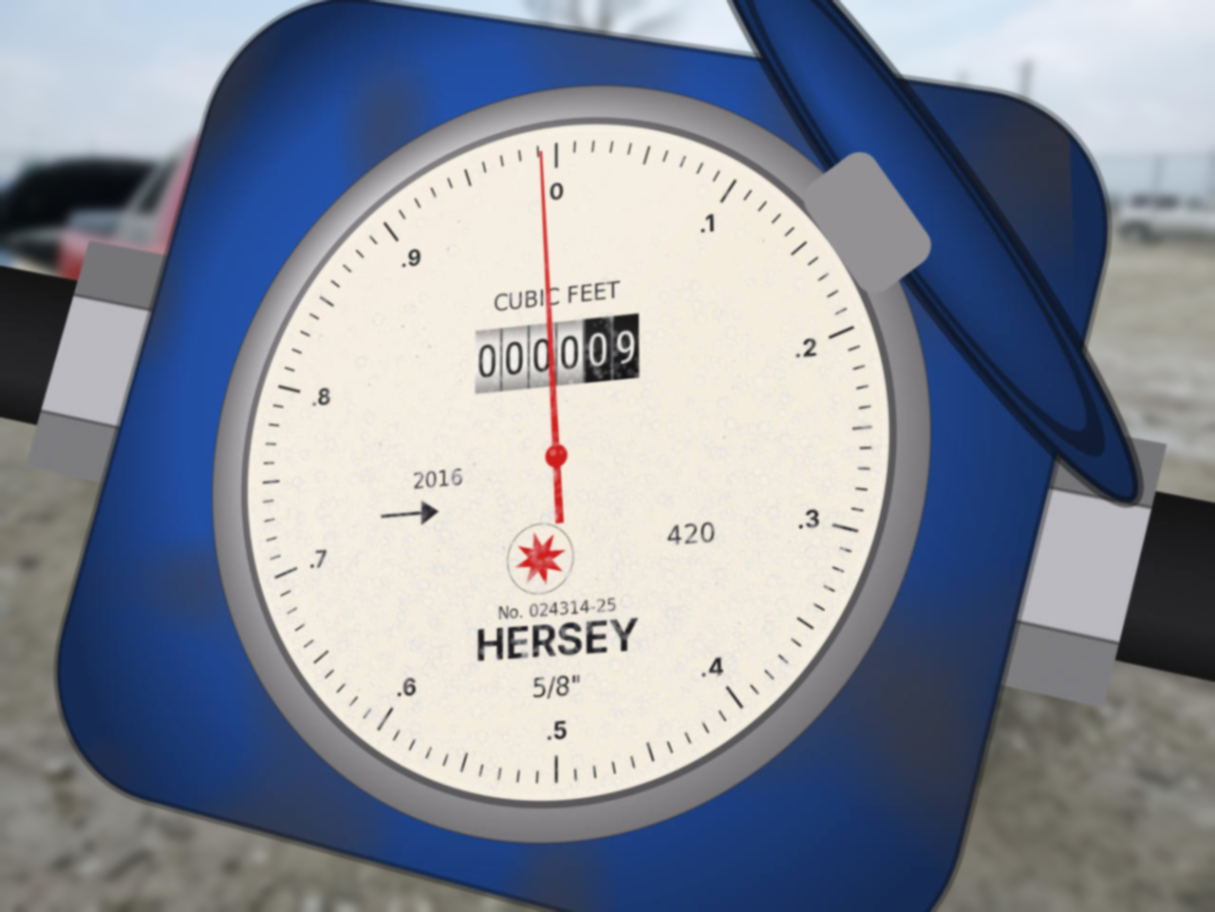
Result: 8.99ft³
